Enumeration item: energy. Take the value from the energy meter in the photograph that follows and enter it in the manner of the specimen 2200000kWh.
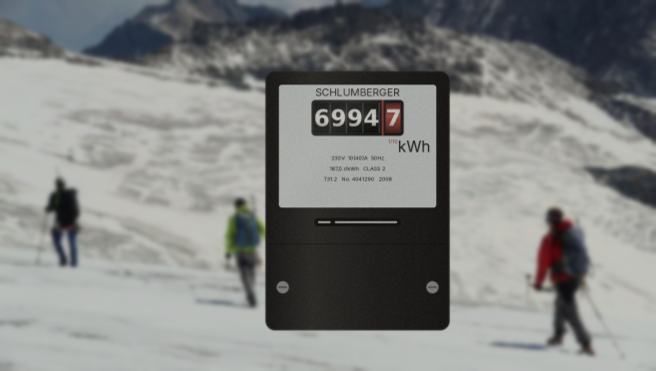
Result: 6994.7kWh
